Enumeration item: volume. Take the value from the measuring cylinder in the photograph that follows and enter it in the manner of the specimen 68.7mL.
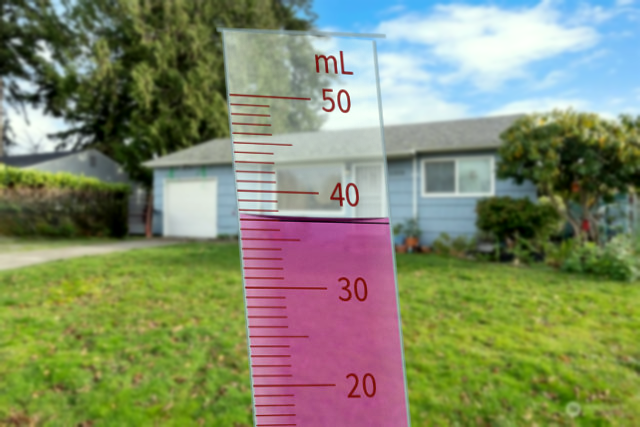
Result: 37mL
